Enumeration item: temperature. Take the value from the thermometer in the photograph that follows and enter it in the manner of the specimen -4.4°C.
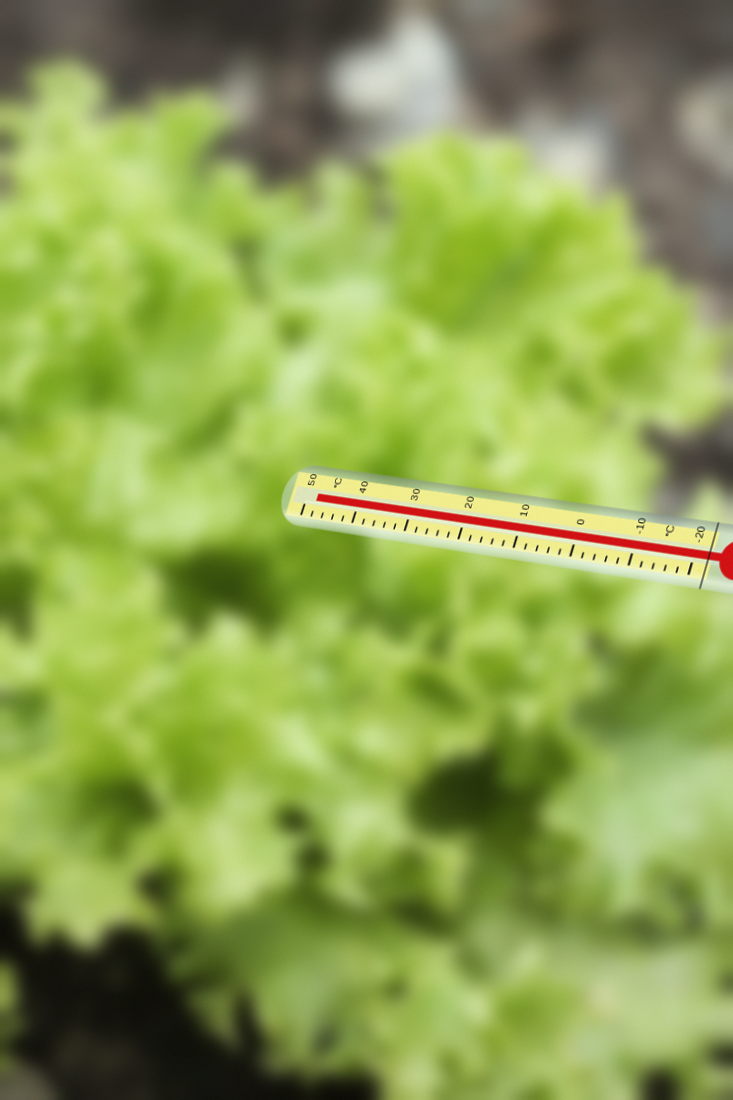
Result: 48°C
